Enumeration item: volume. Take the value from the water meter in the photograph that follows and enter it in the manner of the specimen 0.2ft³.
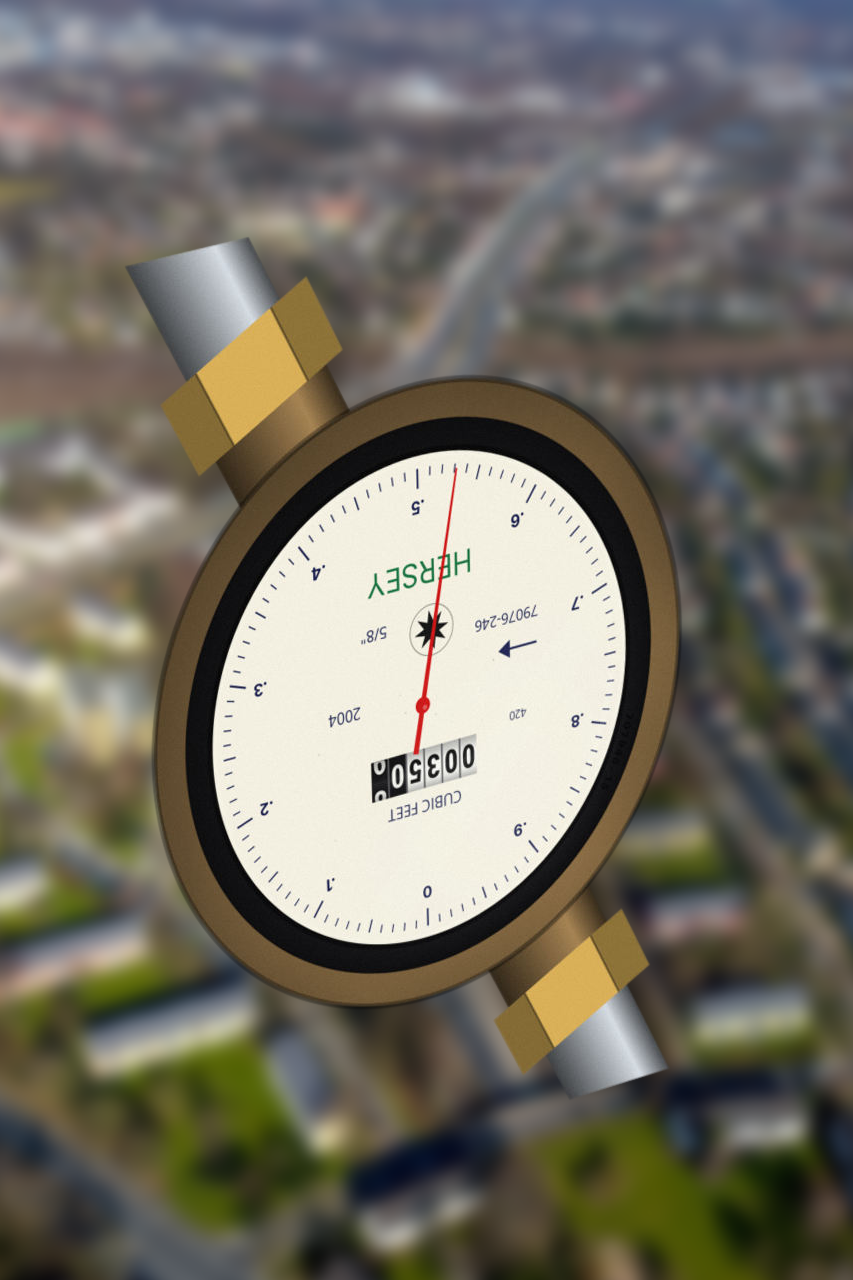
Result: 3508.53ft³
